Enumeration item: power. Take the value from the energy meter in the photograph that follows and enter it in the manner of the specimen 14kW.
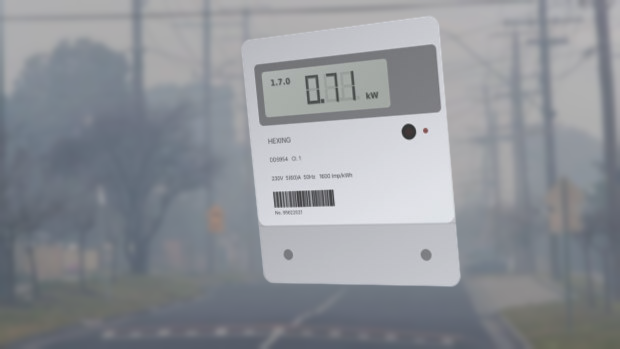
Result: 0.71kW
